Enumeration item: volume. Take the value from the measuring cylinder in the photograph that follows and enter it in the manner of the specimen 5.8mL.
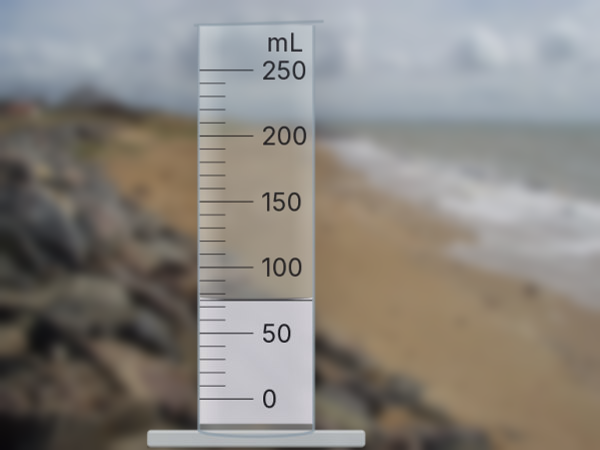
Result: 75mL
